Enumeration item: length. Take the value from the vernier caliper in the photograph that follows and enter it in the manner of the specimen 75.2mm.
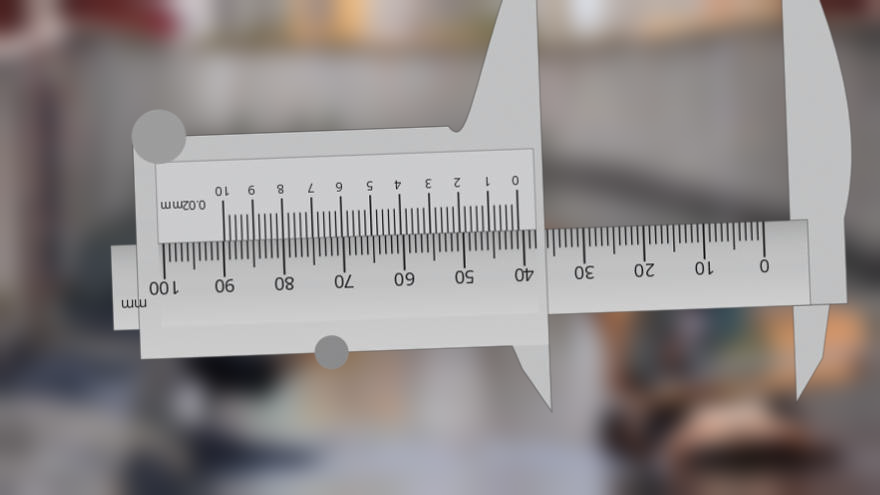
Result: 40.8mm
